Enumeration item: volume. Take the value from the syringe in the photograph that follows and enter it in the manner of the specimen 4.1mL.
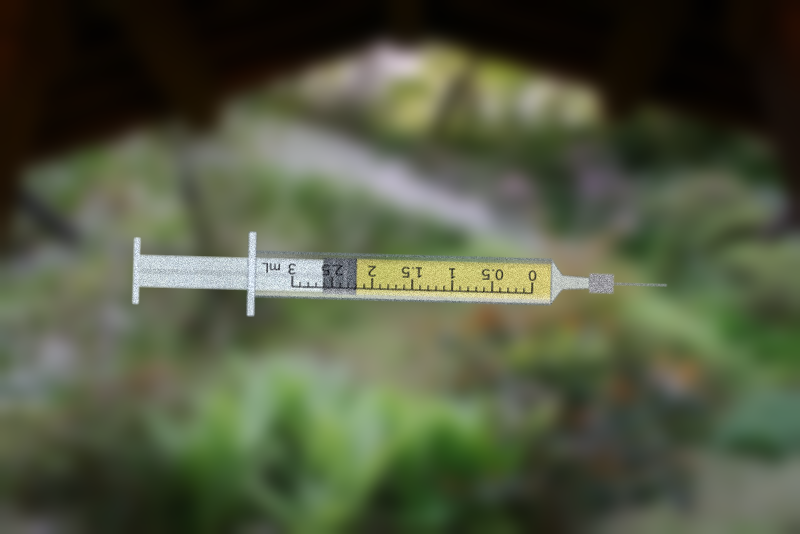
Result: 2.2mL
